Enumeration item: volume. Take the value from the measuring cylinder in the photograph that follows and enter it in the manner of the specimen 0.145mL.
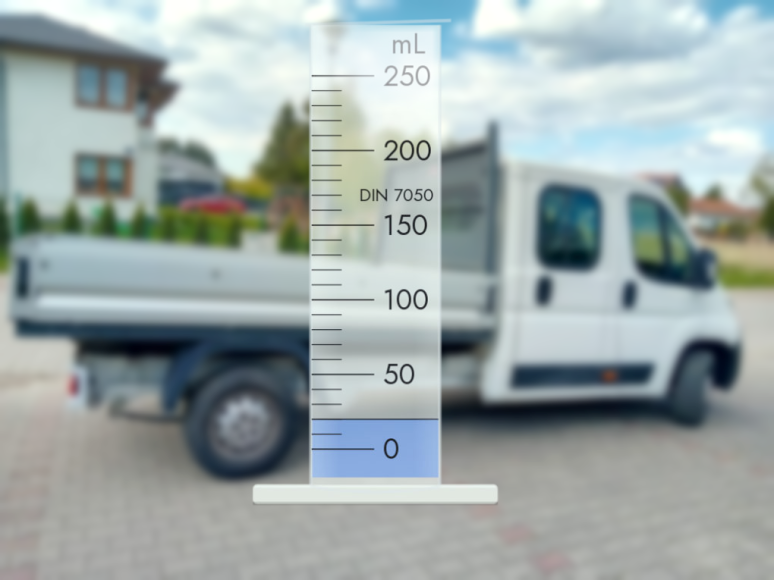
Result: 20mL
